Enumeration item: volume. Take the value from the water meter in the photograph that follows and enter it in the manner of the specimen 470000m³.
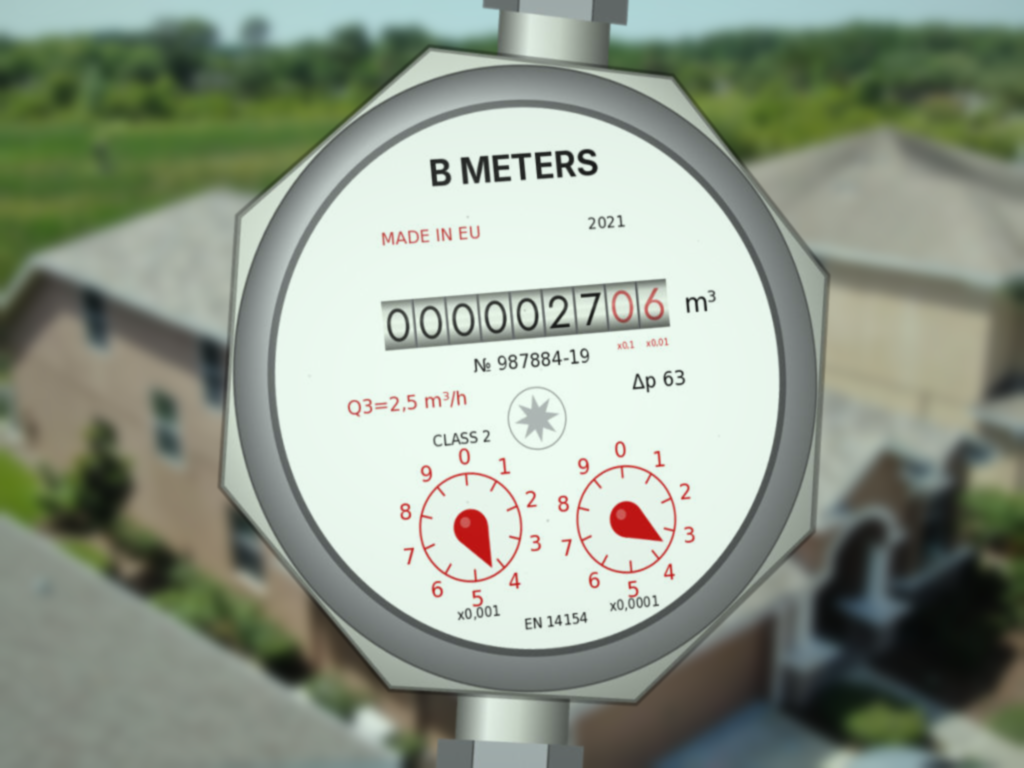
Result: 27.0643m³
